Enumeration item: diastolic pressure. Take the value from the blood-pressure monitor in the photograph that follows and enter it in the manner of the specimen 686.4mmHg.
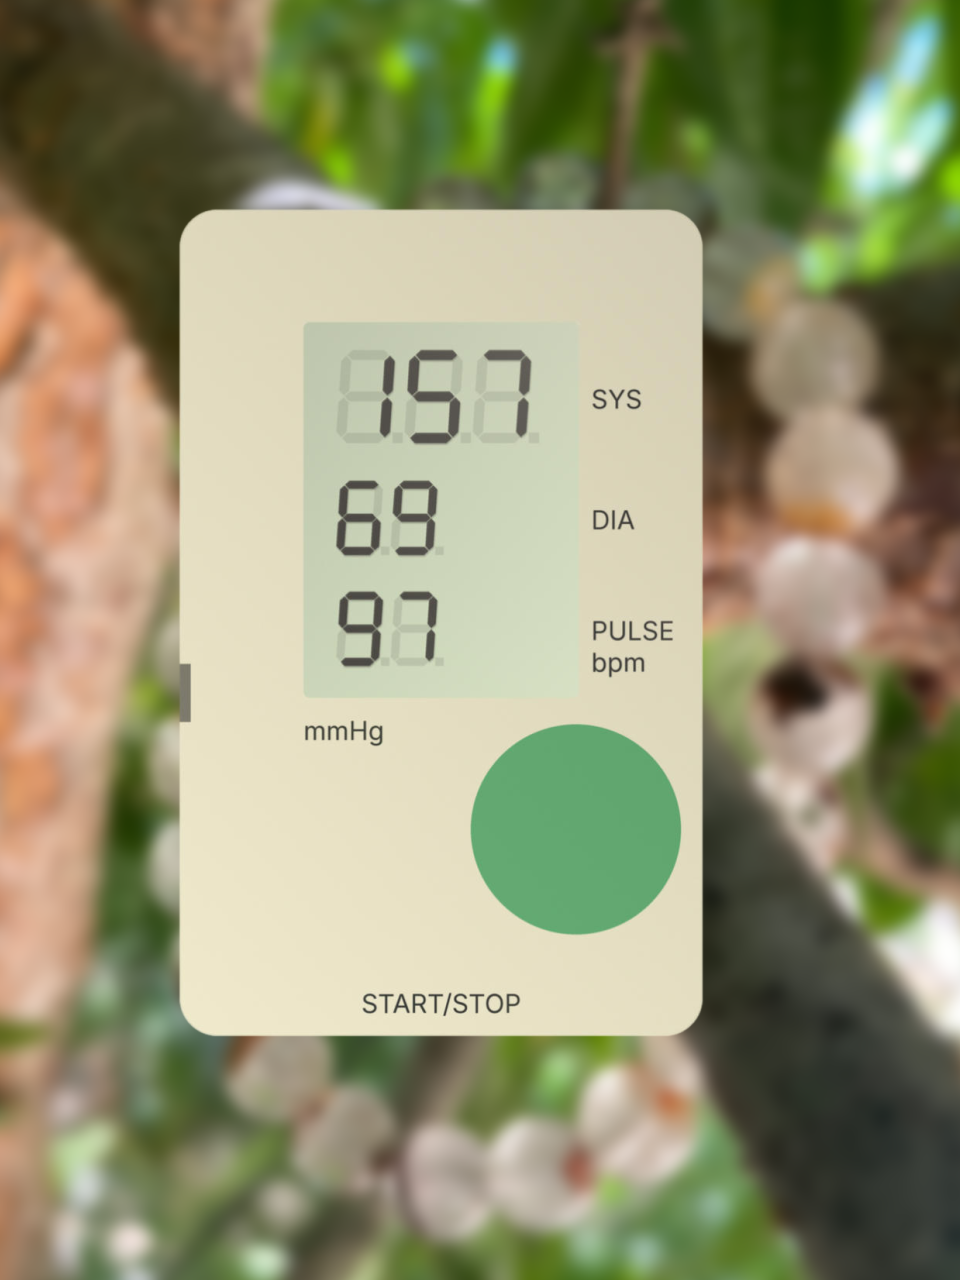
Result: 69mmHg
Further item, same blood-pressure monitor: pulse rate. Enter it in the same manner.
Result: 97bpm
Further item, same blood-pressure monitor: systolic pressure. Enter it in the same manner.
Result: 157mmHg
